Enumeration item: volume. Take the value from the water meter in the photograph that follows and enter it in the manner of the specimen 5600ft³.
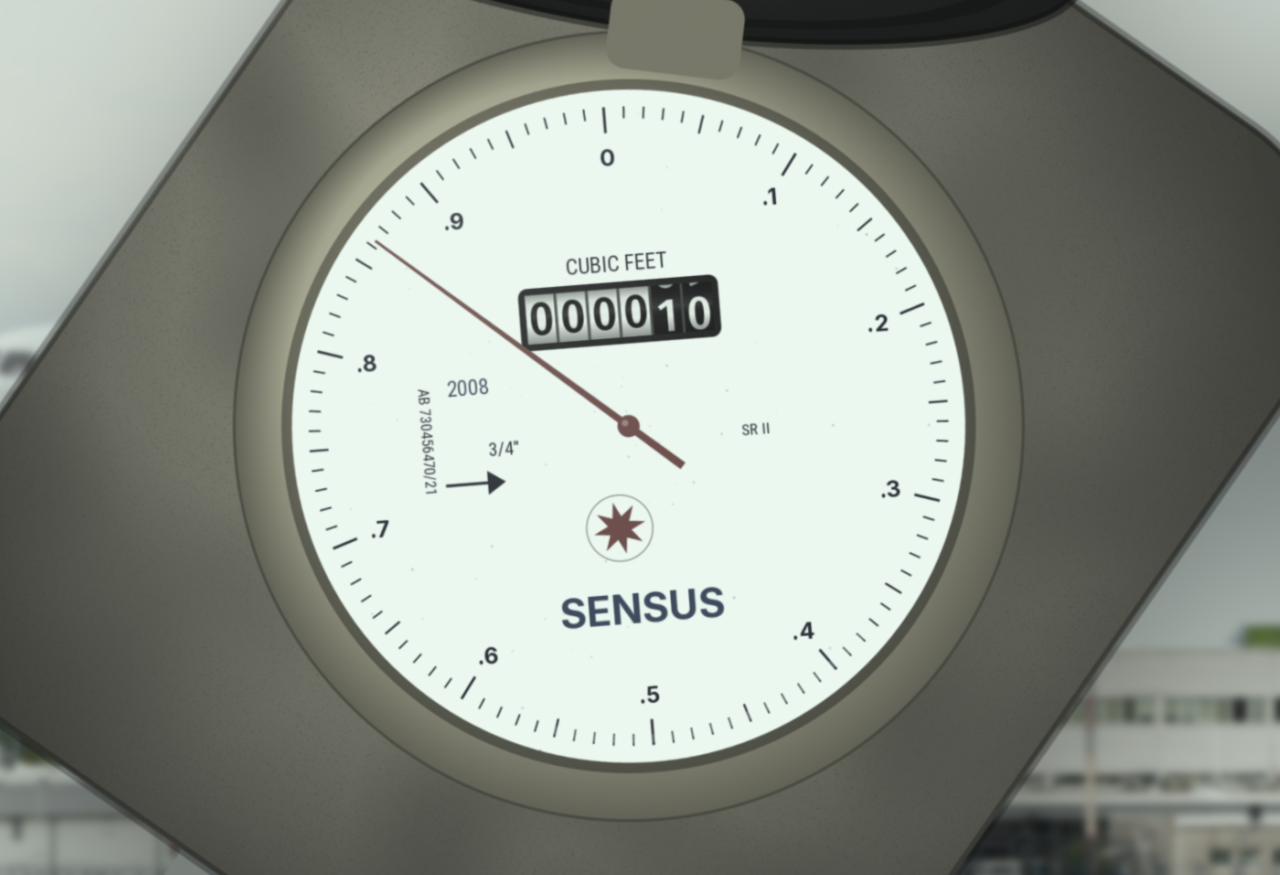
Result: 9.86ft³
